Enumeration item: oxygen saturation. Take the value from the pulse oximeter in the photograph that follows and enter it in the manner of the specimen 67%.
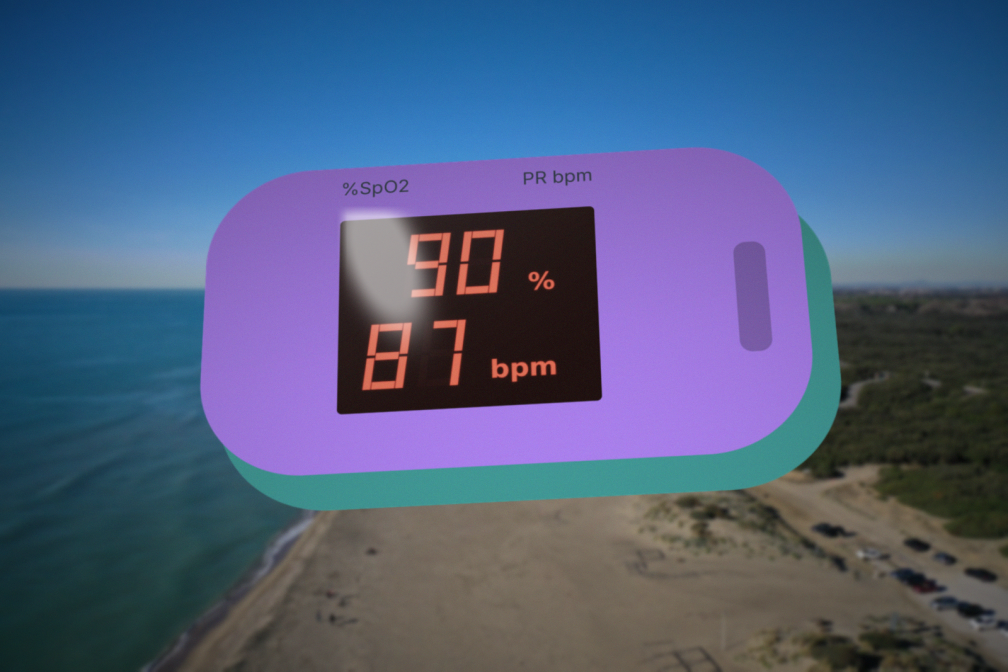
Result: 90%
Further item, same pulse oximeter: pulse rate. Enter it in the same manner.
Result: 87bpm
